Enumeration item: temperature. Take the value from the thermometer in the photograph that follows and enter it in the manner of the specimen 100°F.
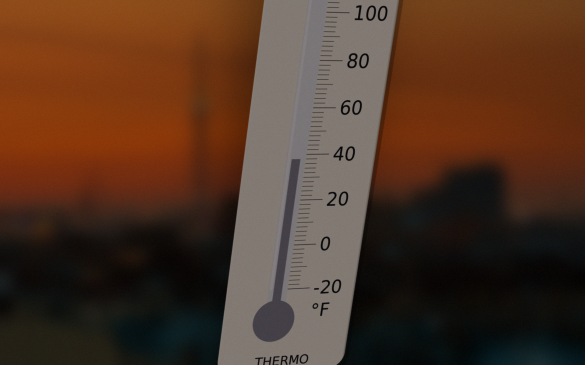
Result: 38°F
